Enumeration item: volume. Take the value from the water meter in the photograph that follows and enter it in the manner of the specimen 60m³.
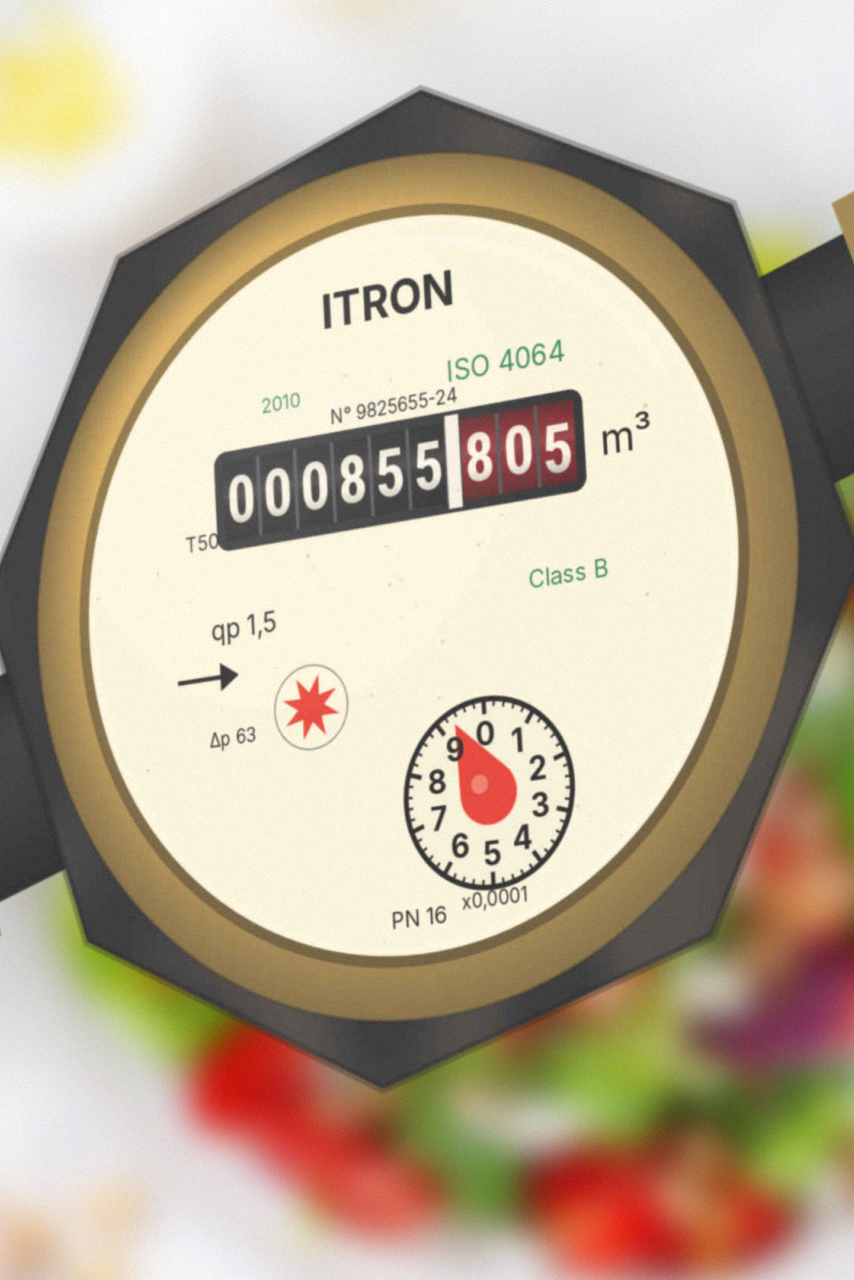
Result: 855.8049m³
